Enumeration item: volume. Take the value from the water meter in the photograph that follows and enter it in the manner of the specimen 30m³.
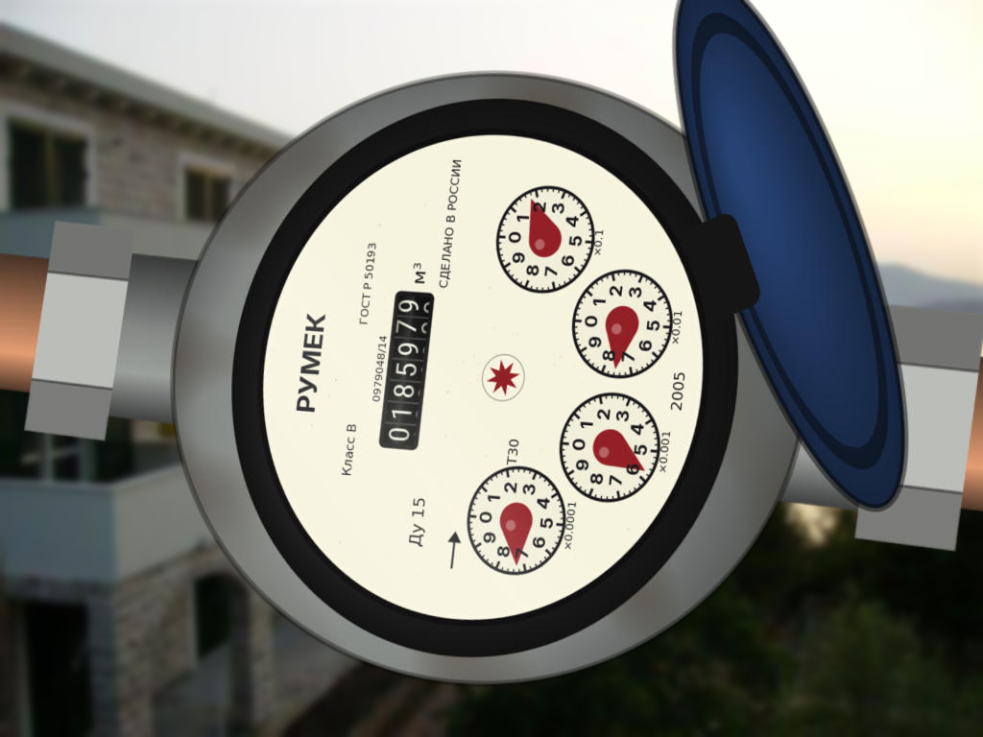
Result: 185979.1757m³
